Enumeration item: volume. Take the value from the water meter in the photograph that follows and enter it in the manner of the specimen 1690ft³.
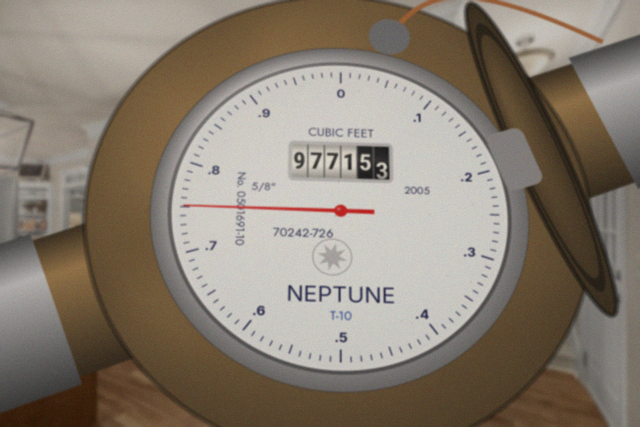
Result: 977152.75ft³
